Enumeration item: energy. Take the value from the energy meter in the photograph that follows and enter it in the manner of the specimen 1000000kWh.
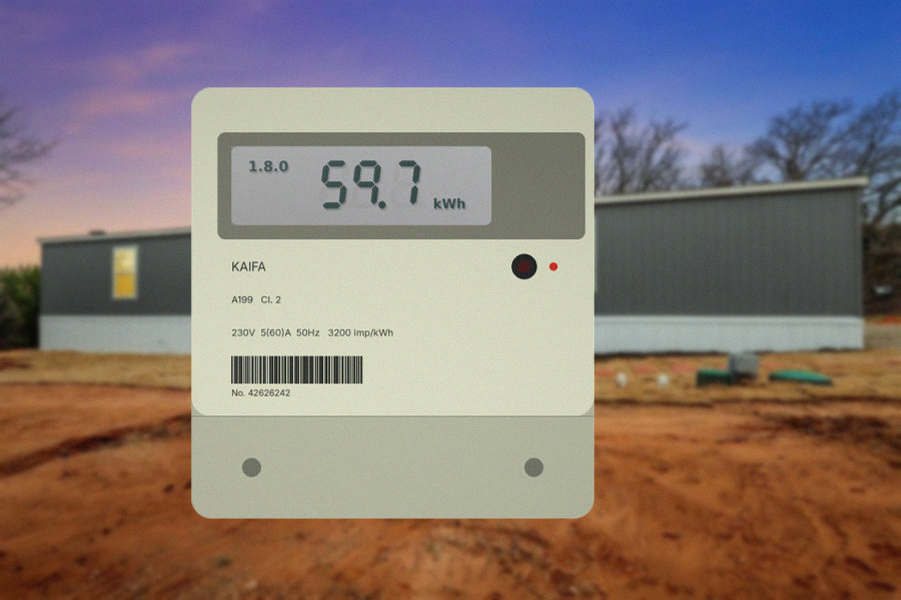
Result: 59.7kWh
